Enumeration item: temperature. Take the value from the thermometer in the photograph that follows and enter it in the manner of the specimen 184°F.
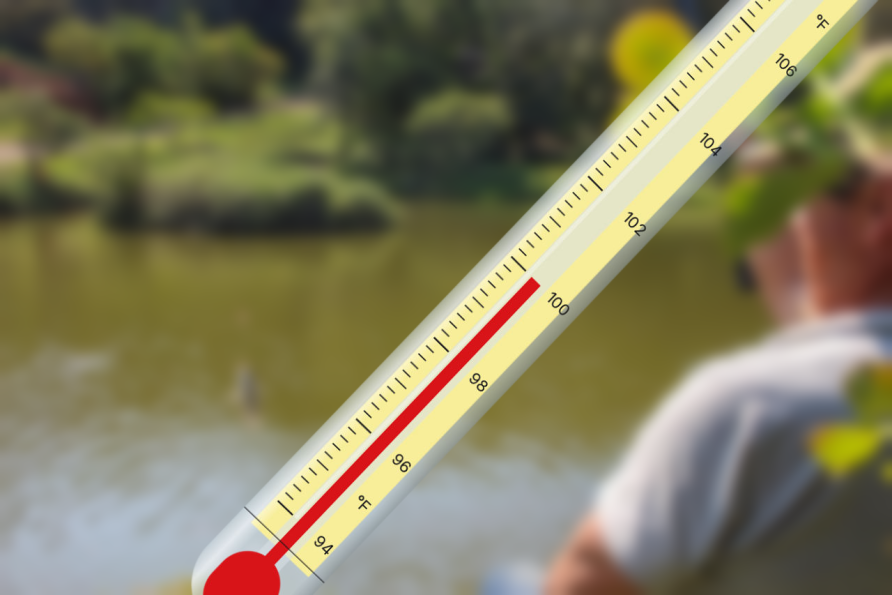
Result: 100°F
